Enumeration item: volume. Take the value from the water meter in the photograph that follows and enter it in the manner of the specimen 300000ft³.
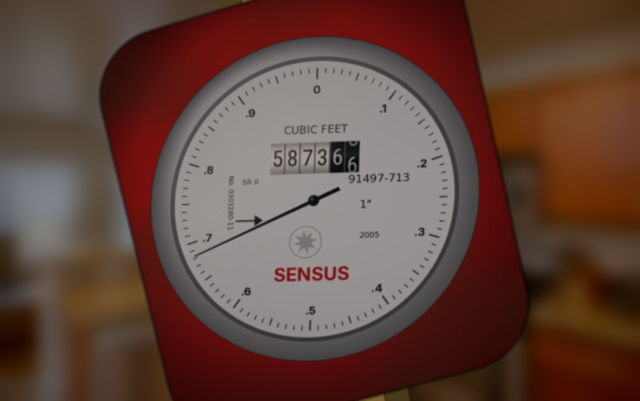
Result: 587365.68ft³
